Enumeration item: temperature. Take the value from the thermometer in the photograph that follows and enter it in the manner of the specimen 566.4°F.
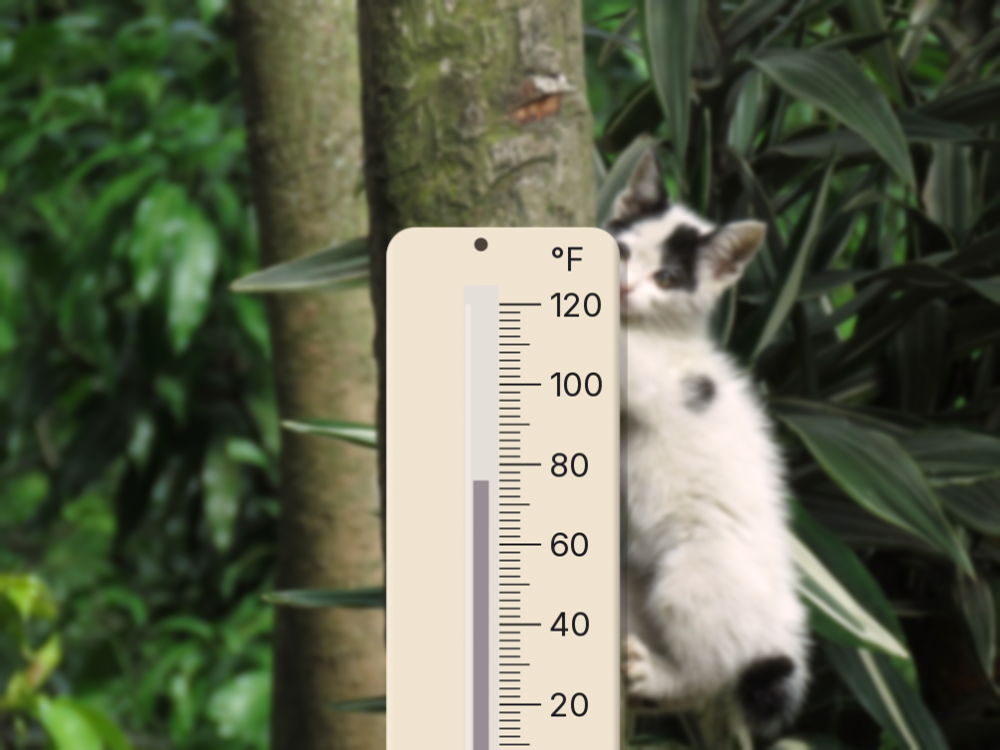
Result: 76°F
